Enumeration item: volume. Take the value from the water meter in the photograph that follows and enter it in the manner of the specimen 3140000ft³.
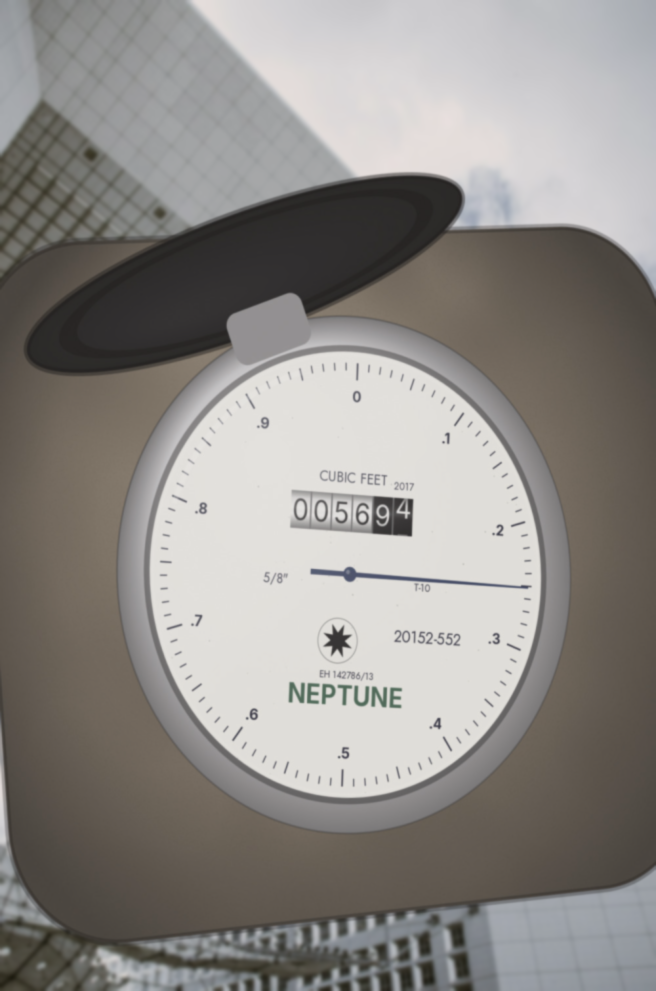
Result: 5694.25ft³
